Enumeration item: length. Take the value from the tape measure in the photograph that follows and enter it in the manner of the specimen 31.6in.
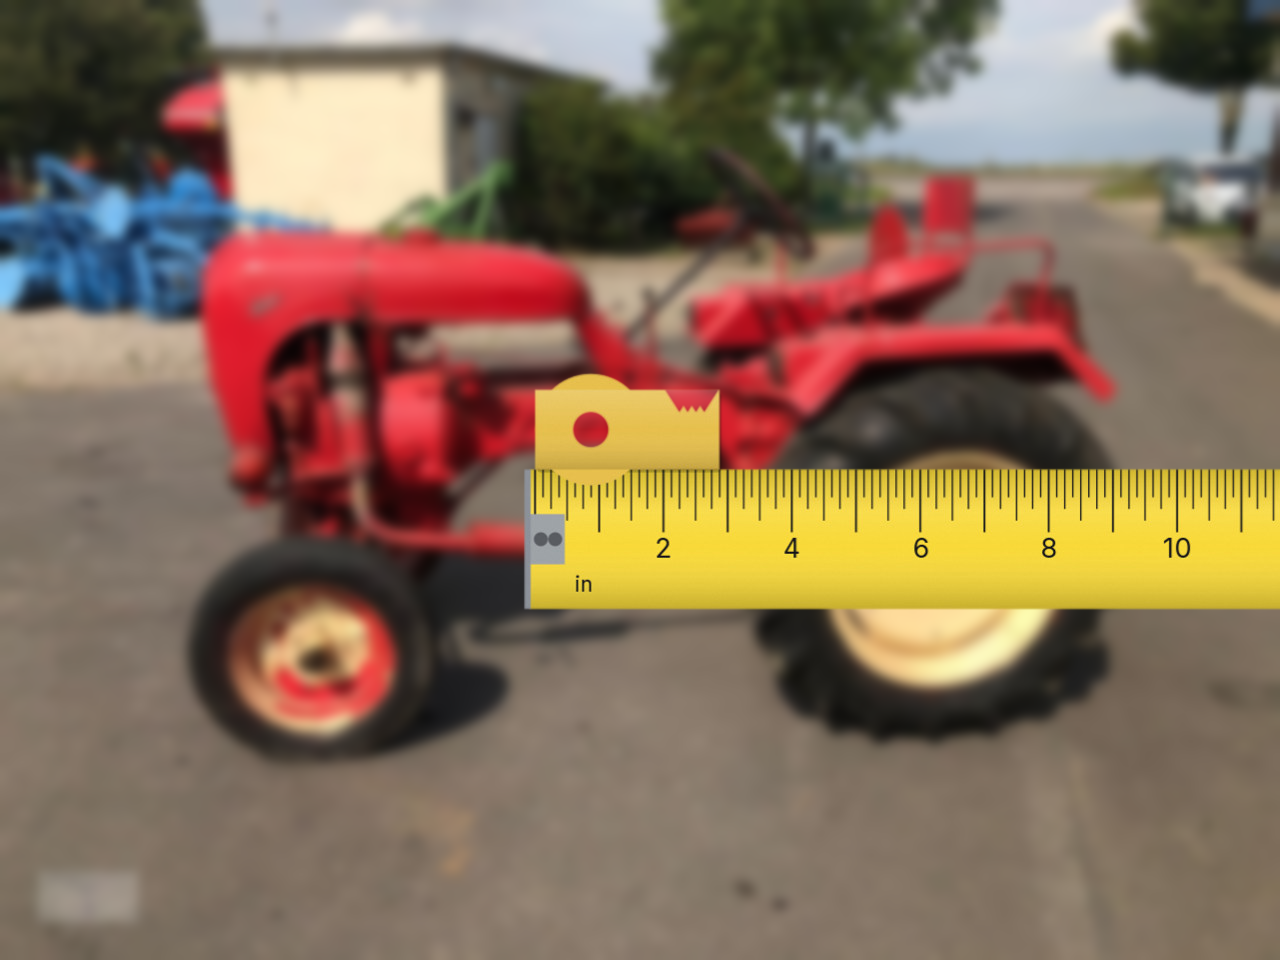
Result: 2.875in
